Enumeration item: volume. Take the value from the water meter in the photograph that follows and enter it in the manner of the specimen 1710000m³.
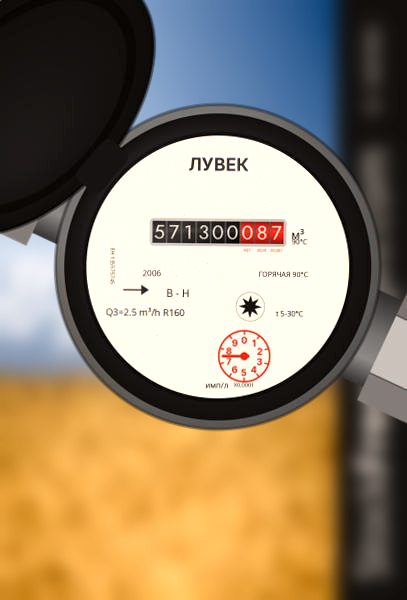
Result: 571300.0877m³
